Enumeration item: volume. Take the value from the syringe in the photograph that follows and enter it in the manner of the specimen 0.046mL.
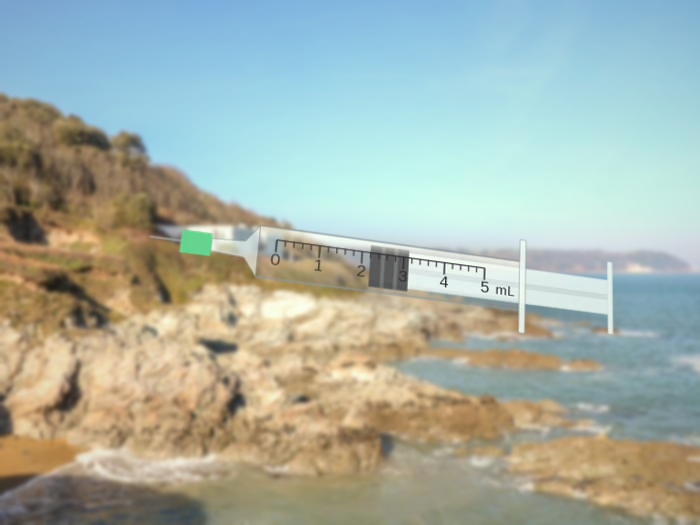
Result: 2.2mL
